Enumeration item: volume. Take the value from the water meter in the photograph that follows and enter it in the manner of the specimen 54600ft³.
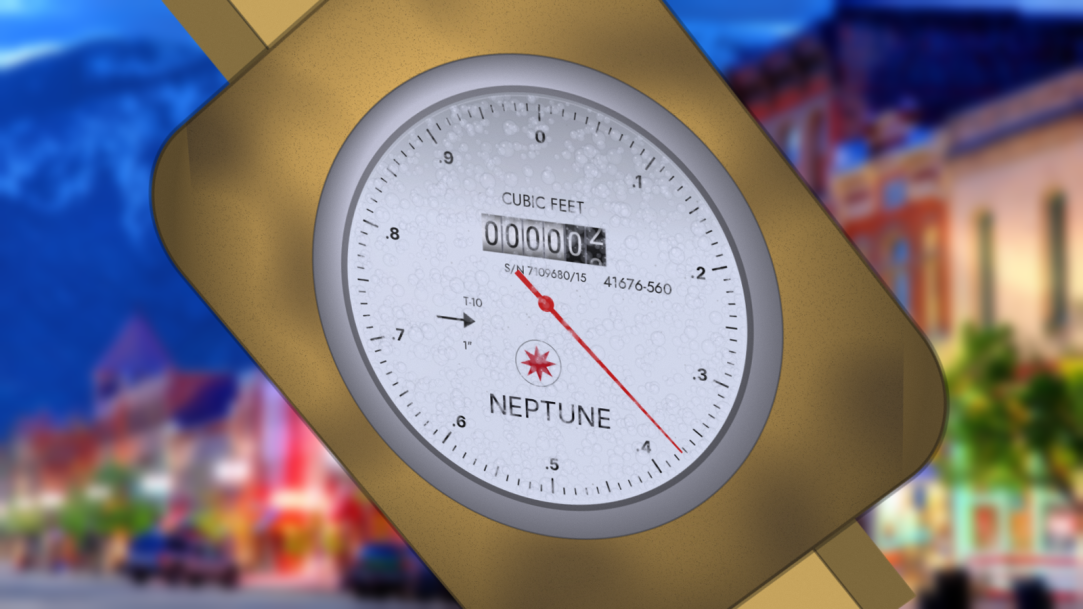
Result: 2.37ft³
